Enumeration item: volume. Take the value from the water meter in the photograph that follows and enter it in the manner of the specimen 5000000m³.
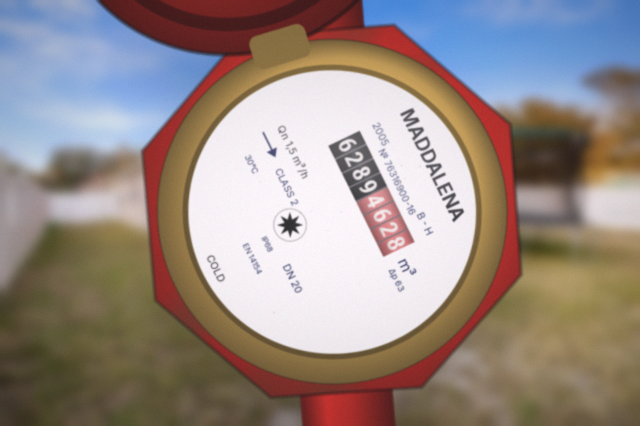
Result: 6289.4628m³
